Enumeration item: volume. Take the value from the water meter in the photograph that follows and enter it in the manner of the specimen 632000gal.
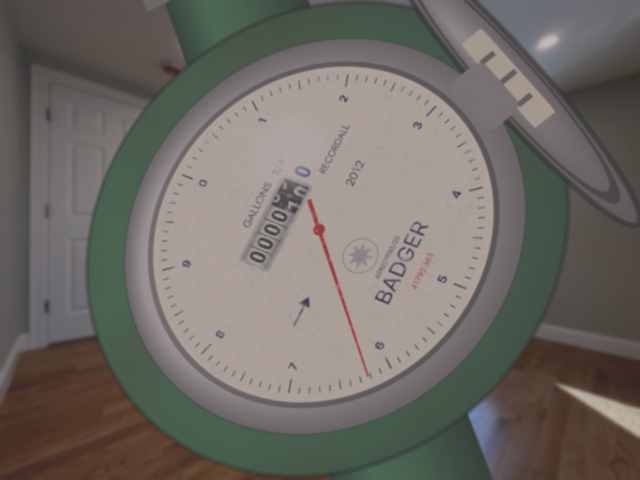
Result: 96.2gal
